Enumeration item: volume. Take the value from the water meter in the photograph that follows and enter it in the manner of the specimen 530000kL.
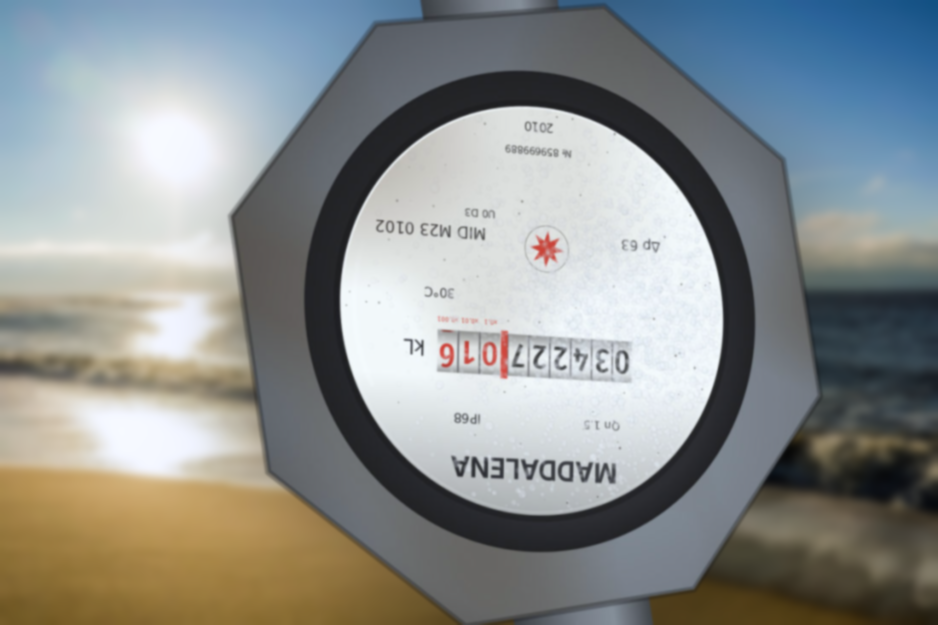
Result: 34227.016kL
